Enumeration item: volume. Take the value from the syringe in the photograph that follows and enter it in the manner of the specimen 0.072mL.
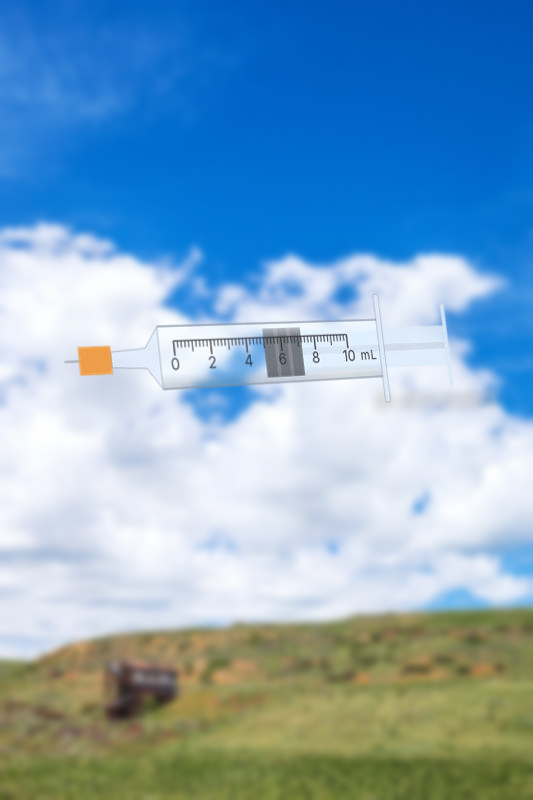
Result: 5mL
